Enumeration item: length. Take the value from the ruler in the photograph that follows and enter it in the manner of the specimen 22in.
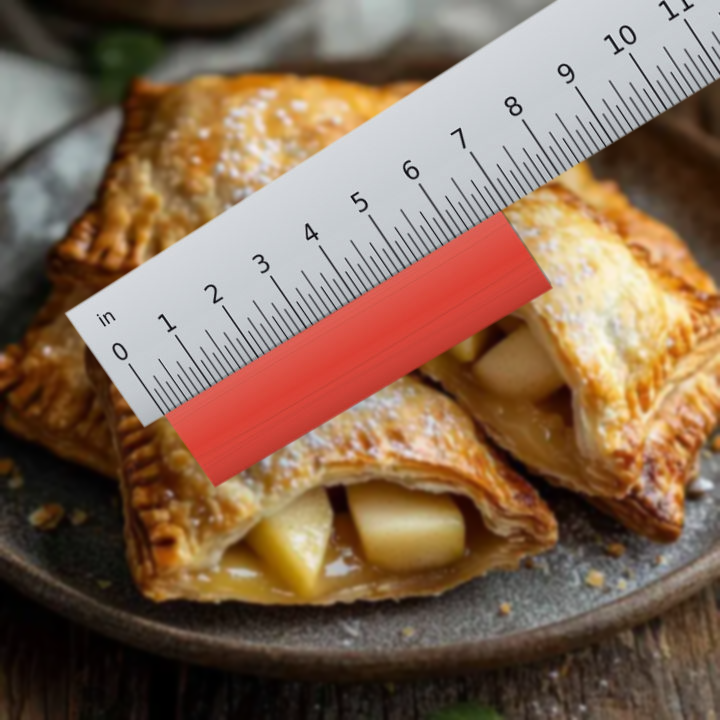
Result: 6.875in
